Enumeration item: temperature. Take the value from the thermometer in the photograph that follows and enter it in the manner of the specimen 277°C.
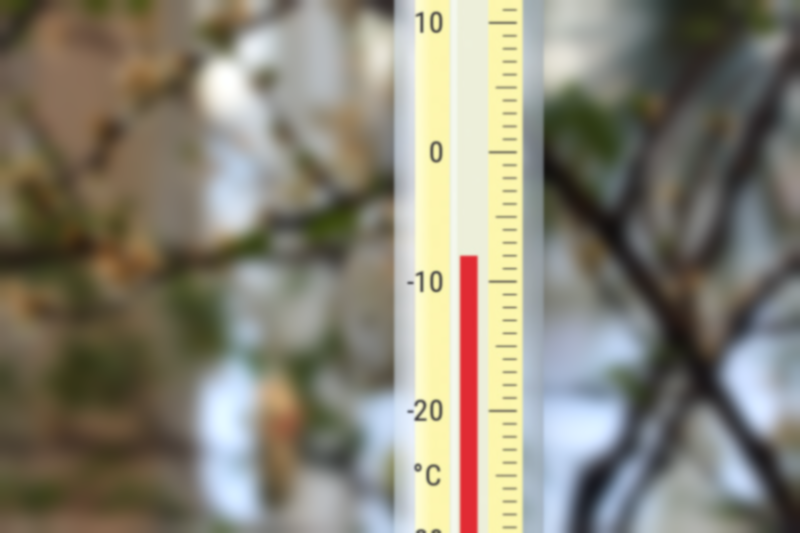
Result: -8°C
